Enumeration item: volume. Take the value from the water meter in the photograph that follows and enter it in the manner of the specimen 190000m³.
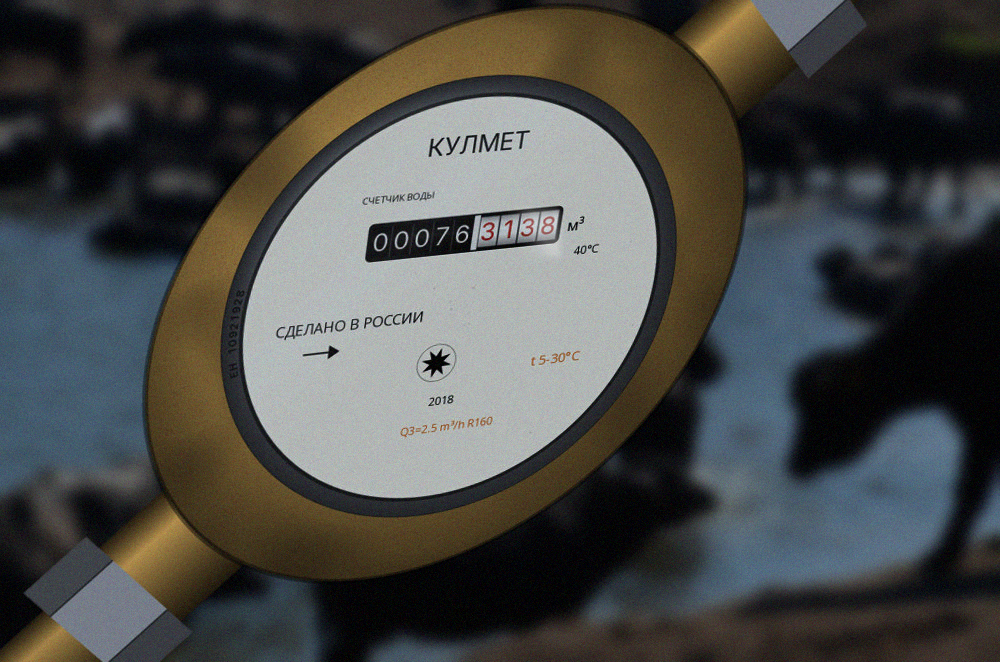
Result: 76.3138m³
